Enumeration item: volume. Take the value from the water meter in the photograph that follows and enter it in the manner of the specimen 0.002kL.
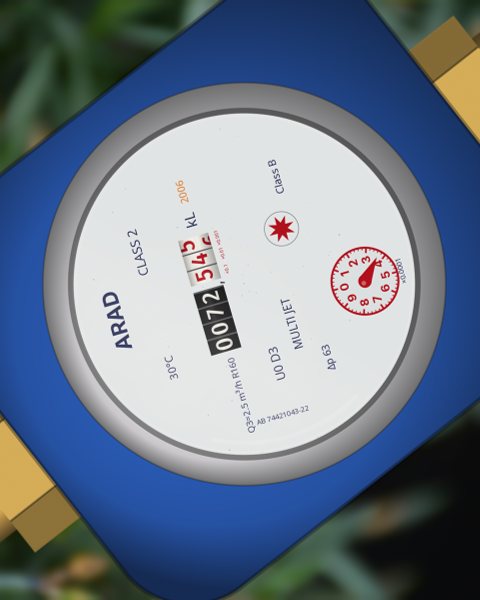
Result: 72.5453kL
